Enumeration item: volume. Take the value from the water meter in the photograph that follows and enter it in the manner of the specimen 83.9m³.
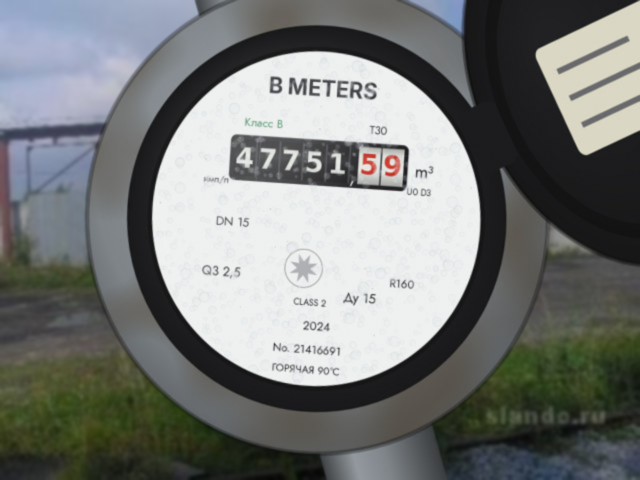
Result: 47751.59m³
